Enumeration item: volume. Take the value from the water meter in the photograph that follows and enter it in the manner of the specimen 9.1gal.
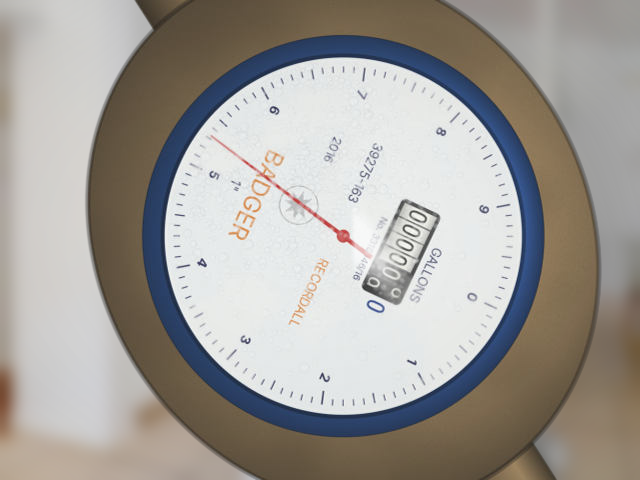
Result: 85.3gal
